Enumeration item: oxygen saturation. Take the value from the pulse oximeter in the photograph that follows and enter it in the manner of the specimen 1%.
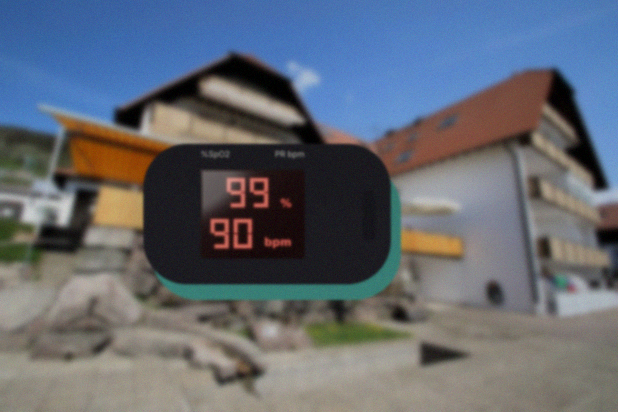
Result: 99%
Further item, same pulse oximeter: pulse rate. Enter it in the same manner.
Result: 90bpm
